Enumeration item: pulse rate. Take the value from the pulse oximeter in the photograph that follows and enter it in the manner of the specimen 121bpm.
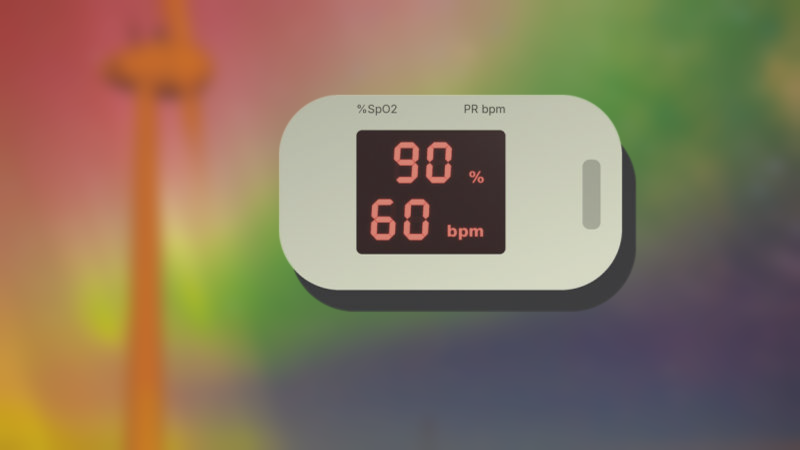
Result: 60bpm
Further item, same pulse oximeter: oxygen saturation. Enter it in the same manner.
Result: 90%
